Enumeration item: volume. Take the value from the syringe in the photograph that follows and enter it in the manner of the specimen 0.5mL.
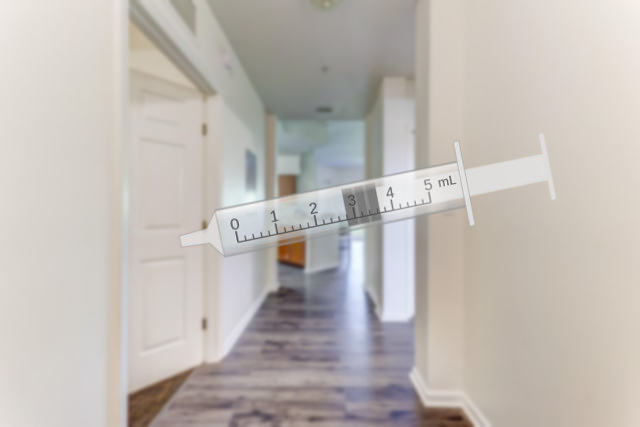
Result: 2.8mL
